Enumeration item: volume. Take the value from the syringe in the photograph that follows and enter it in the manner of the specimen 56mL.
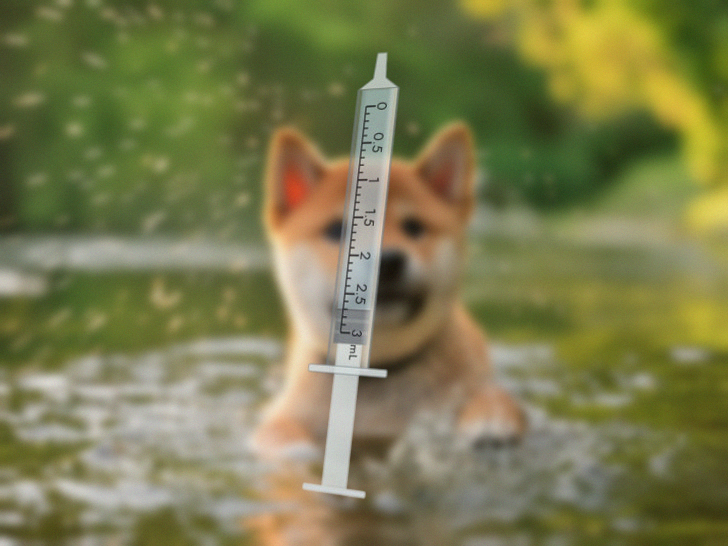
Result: 2.7mL
